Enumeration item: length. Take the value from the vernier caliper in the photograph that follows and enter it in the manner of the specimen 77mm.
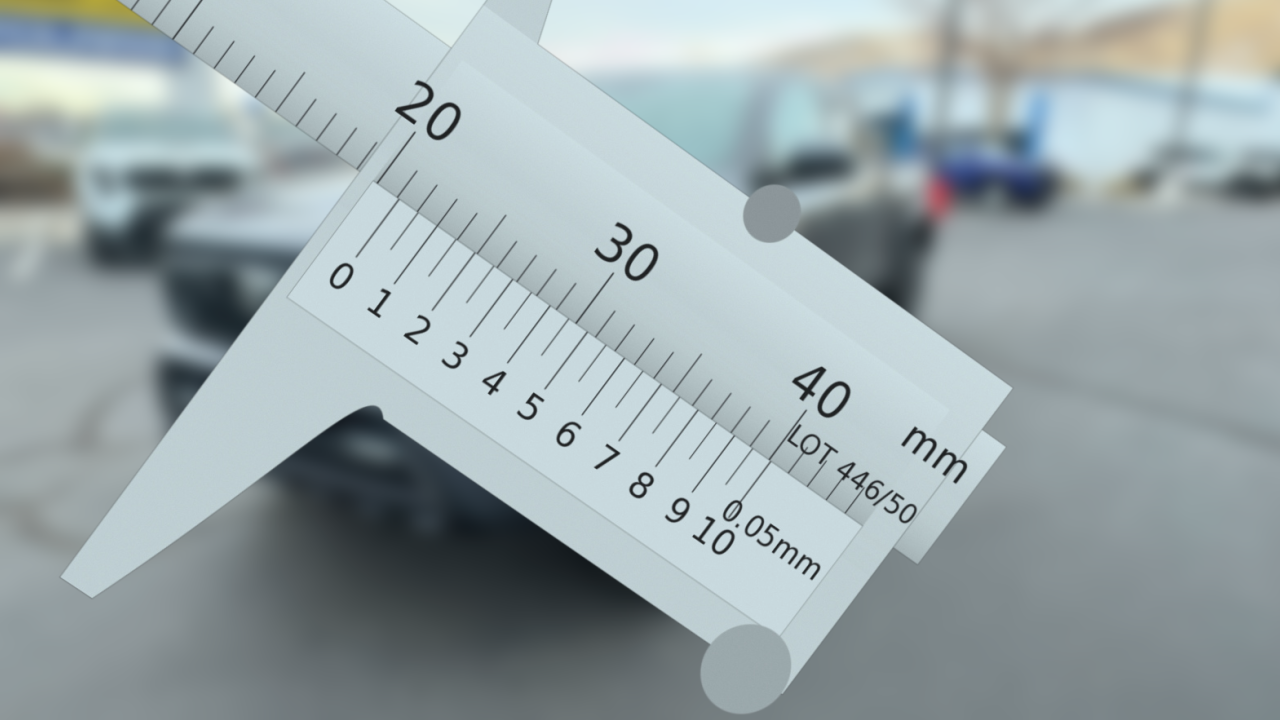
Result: 21.1mm
